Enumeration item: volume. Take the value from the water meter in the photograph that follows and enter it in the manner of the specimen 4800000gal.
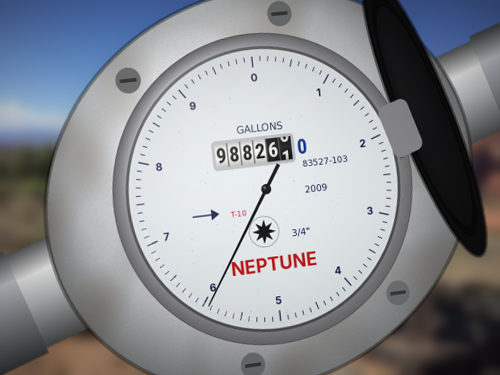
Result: 9882605.9gal
